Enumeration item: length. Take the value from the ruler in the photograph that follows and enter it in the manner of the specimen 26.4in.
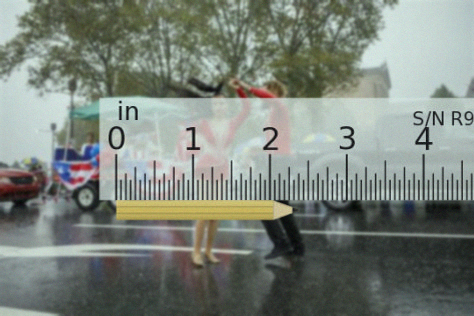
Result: 2.375in
